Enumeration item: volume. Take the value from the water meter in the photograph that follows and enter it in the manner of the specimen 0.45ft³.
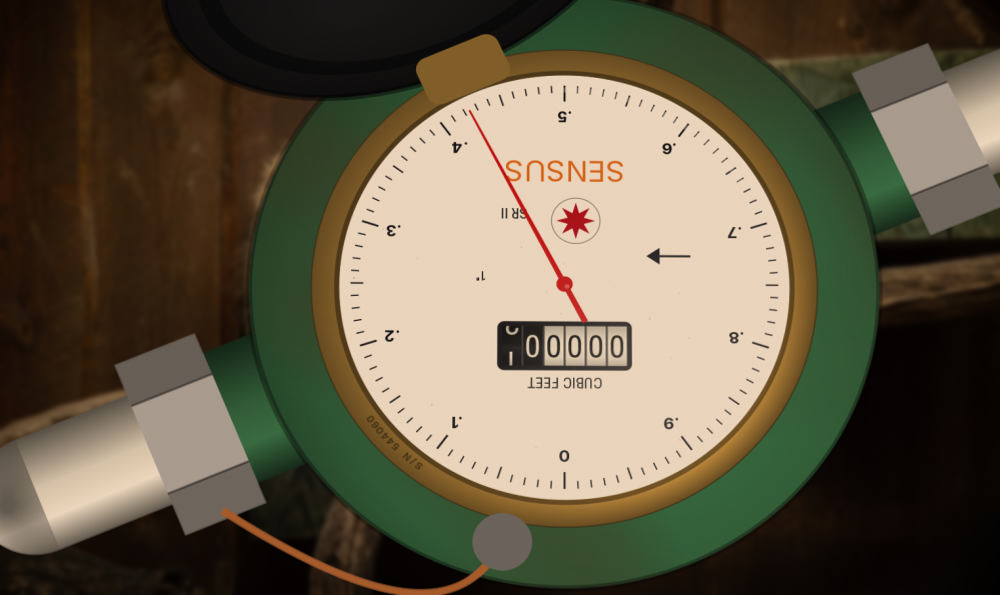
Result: 1.42ft³
